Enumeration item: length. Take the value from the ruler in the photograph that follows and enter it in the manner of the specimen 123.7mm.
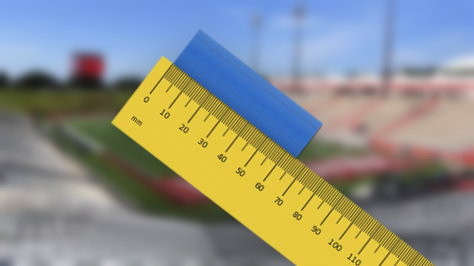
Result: 65mm
